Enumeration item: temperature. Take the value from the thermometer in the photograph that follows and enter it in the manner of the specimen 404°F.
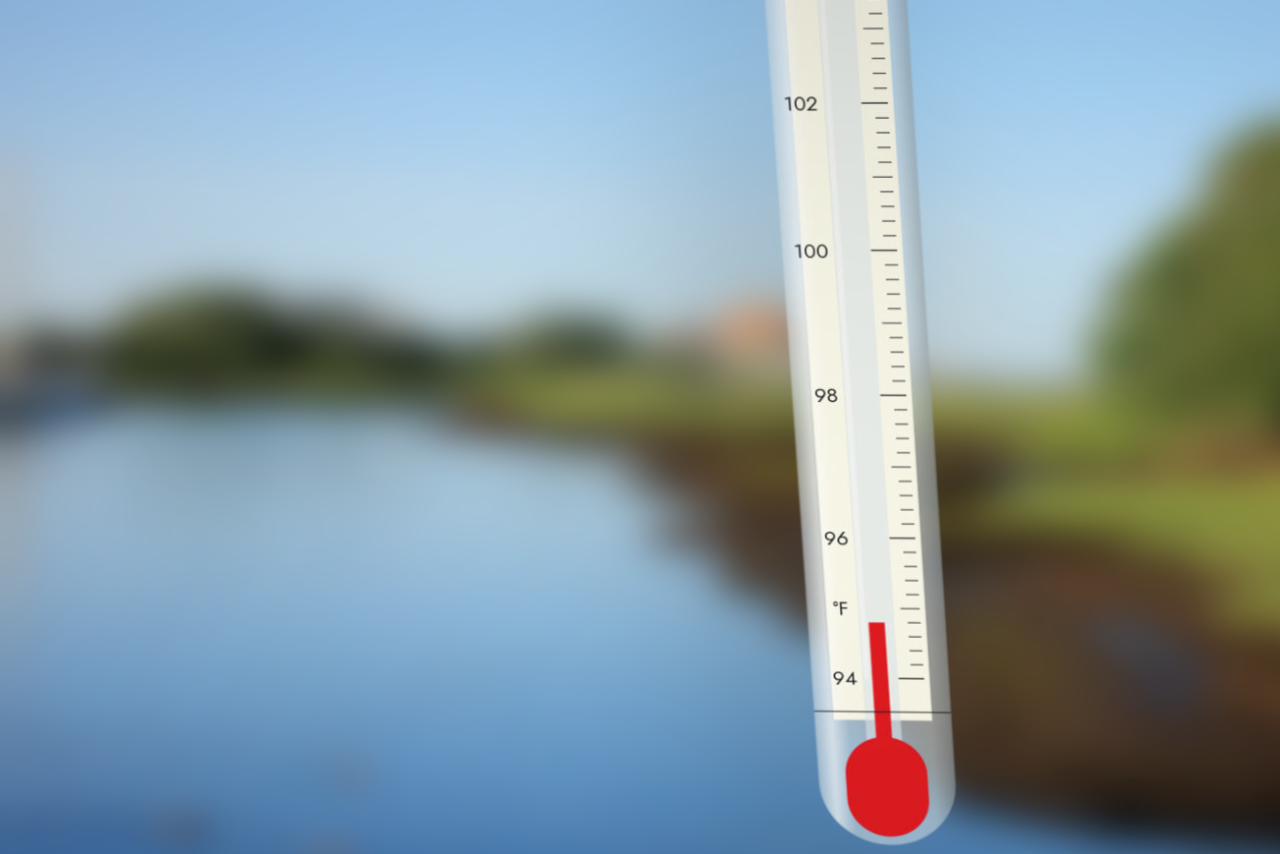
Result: 94.8°F
